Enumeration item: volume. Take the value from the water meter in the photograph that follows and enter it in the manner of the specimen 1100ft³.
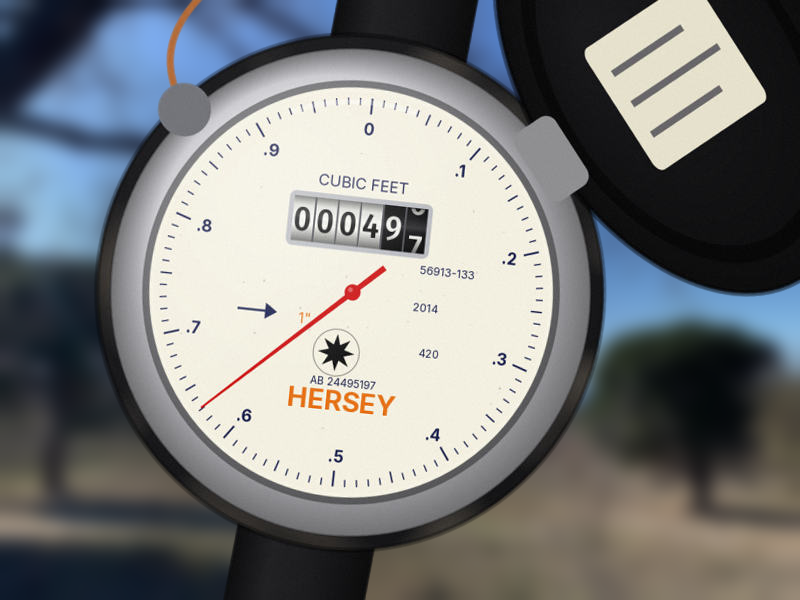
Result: 496.63ft³
